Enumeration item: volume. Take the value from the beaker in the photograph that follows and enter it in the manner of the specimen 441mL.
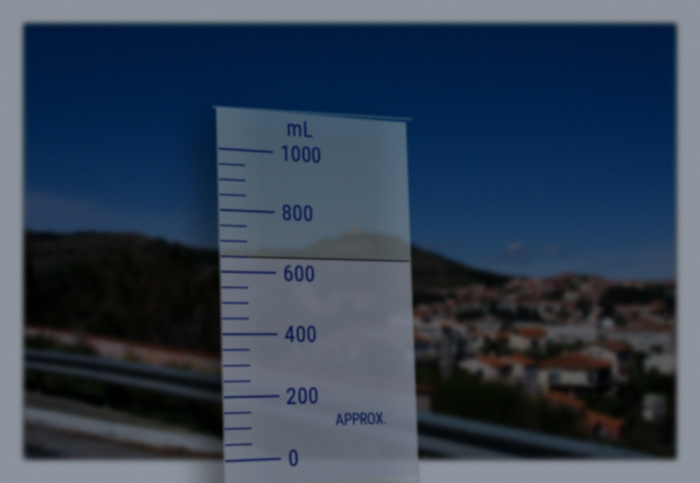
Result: 650mL
